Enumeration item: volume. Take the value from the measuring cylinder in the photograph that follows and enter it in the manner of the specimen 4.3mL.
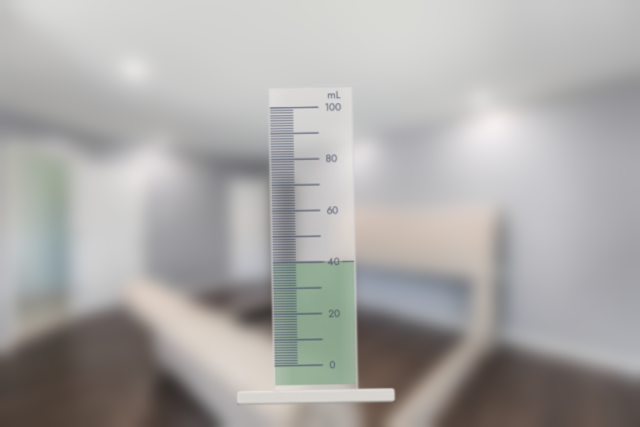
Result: 40mL
